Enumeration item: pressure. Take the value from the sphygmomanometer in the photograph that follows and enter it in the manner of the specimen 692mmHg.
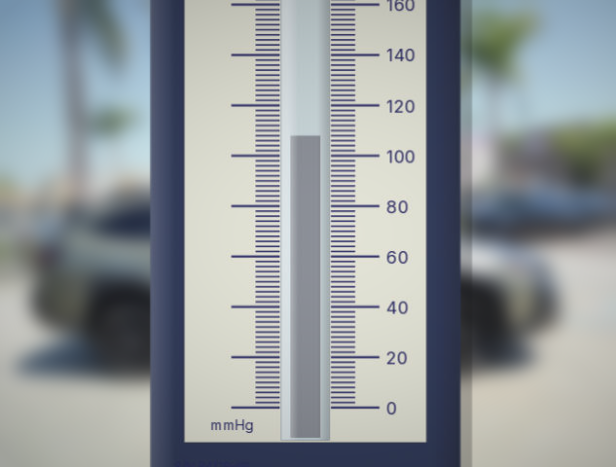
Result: 108mmHg
